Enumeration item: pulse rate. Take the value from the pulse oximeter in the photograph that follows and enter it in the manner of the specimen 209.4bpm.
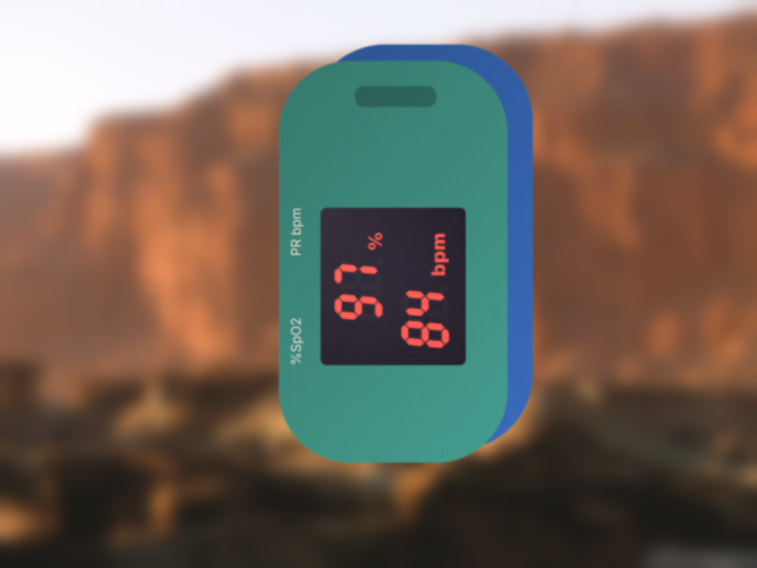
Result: 84bpm
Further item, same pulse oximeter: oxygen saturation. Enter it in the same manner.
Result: 97%
